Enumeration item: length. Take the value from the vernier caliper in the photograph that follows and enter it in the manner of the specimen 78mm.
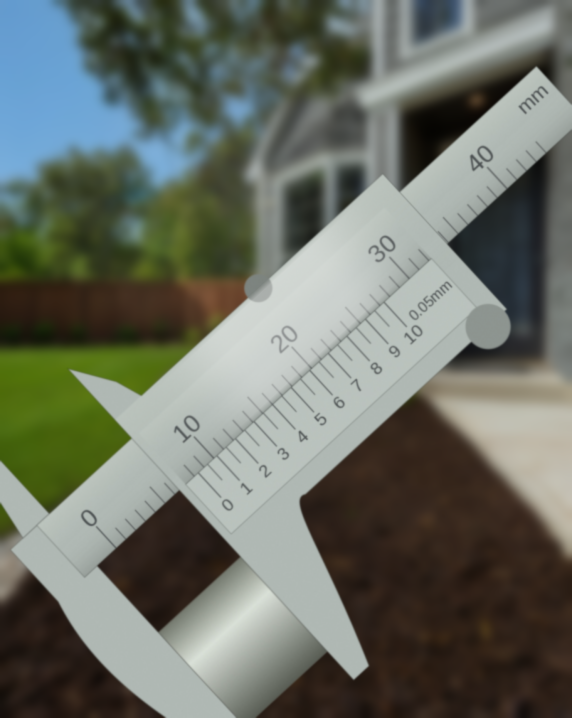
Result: 8.4mm
